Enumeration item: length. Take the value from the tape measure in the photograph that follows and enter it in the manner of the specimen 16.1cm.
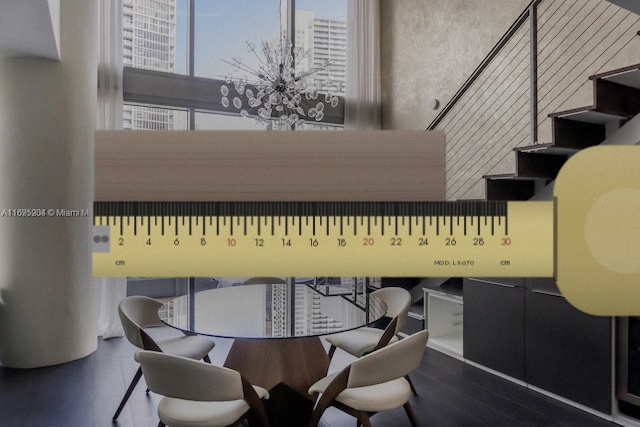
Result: 25.5cm
